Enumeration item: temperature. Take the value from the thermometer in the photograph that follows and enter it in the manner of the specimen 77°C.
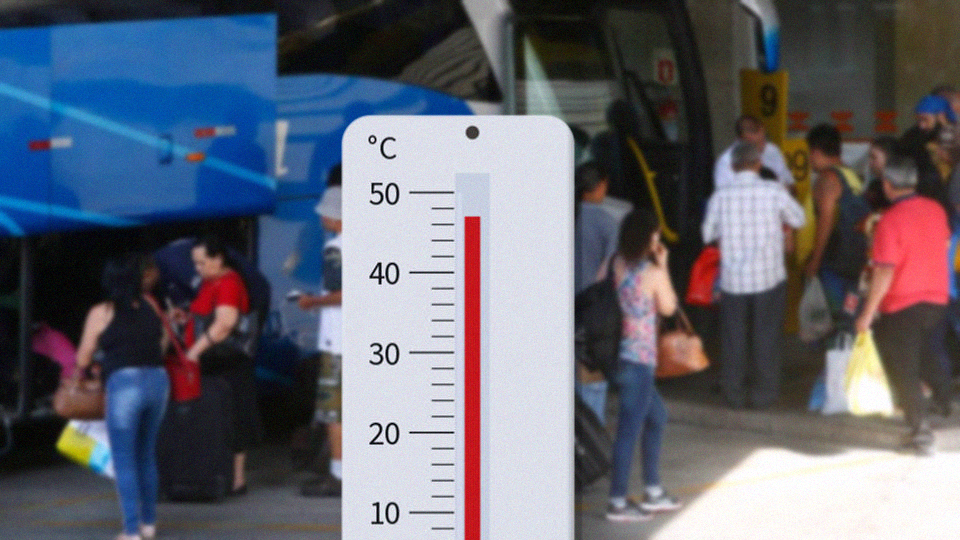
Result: 47°C
